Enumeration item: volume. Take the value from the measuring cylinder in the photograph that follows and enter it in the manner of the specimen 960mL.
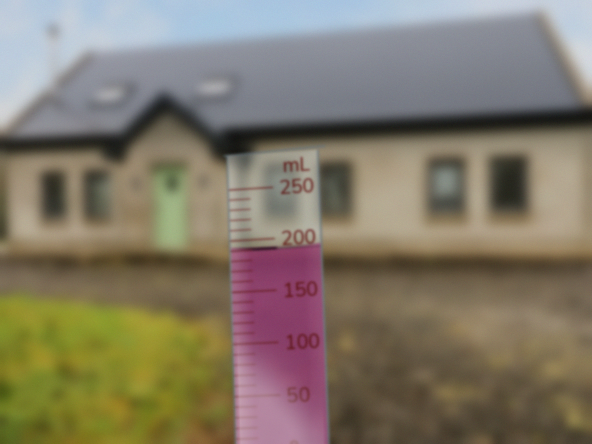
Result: 190mL
